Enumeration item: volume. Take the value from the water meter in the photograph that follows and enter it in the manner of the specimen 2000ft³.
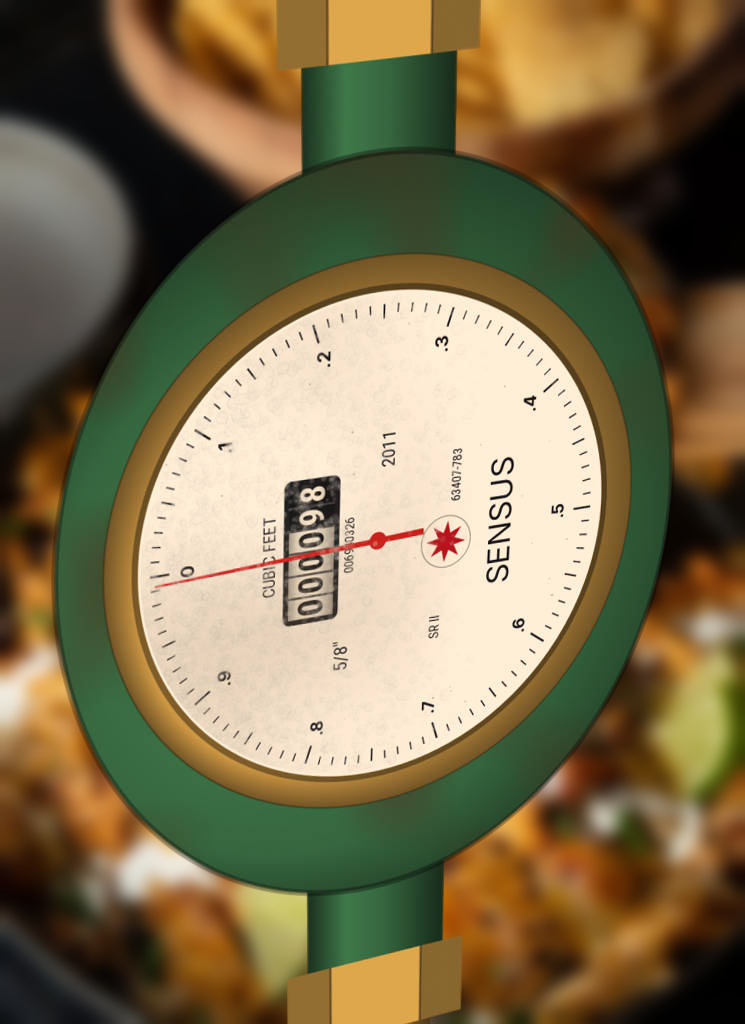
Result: 97.99ft³
